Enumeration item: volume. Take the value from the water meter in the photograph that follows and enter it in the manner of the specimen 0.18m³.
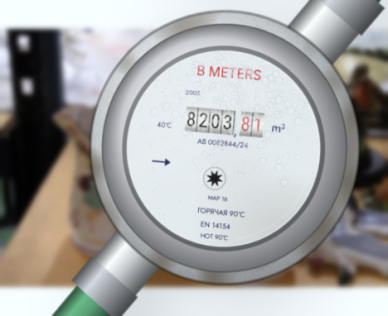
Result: 8203.81m³
